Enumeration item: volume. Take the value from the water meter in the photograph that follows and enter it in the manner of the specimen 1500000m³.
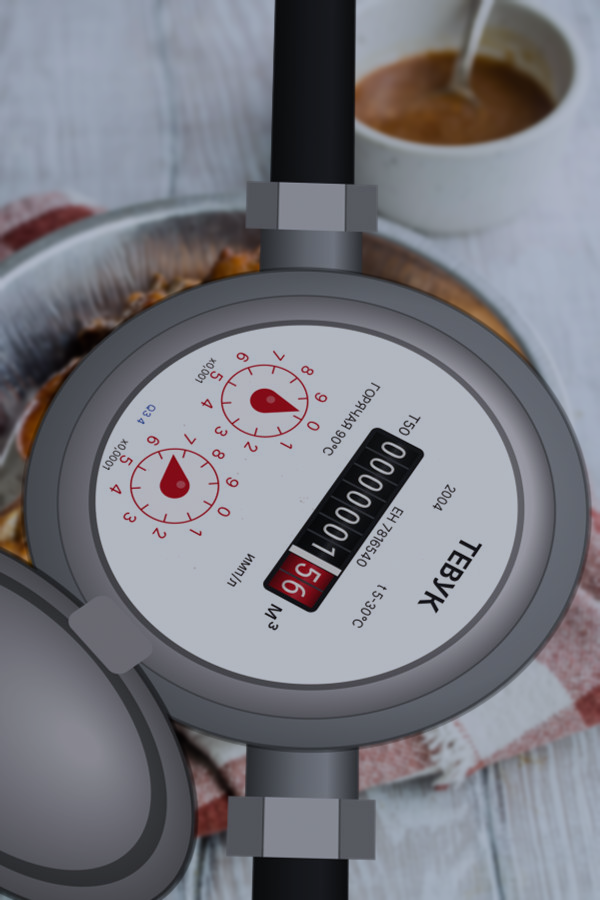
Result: 1.5596m³
